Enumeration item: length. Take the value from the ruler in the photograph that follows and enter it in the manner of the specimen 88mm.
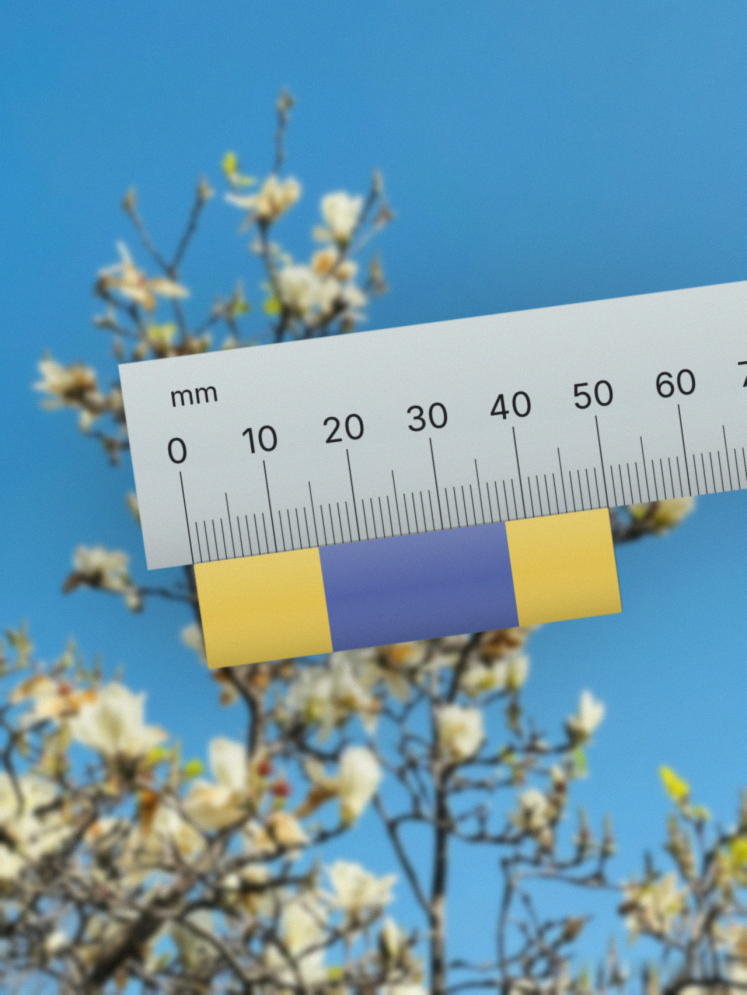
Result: 50mm
